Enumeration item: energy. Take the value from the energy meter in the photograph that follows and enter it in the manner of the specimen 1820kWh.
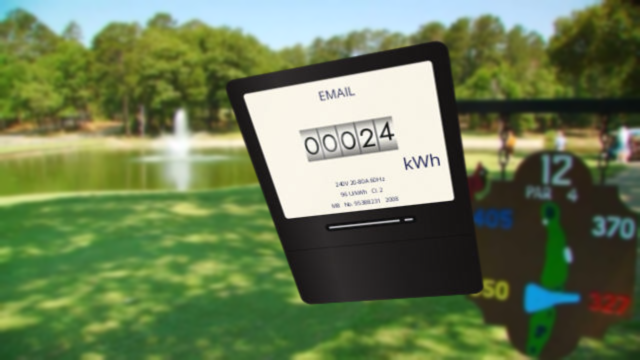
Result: 24kWh
